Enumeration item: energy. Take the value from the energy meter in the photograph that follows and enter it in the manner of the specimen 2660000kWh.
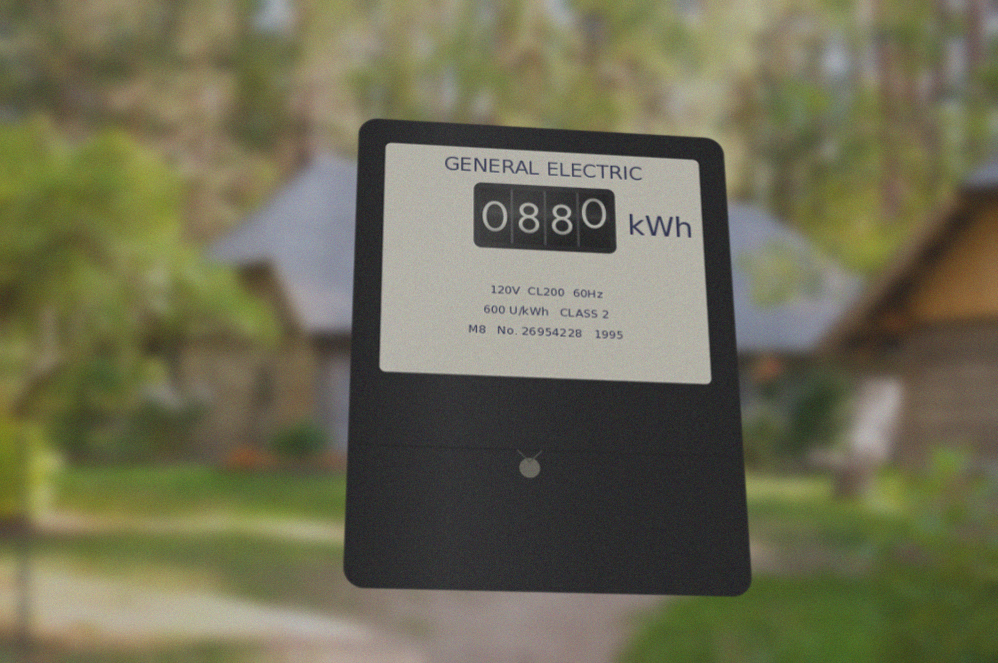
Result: 880kWh
